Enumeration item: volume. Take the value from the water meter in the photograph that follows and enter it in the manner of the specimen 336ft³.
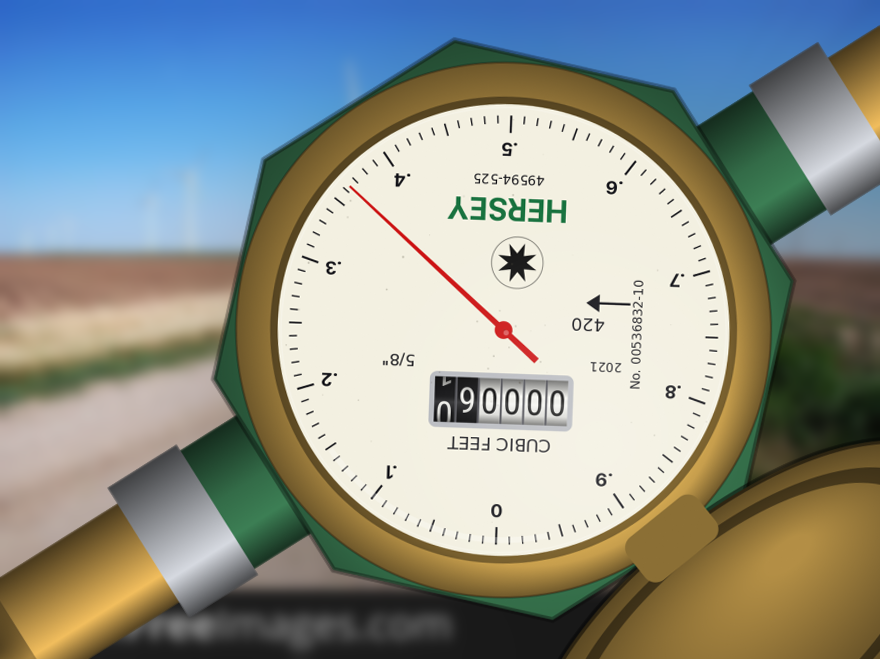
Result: 60.36ft³
